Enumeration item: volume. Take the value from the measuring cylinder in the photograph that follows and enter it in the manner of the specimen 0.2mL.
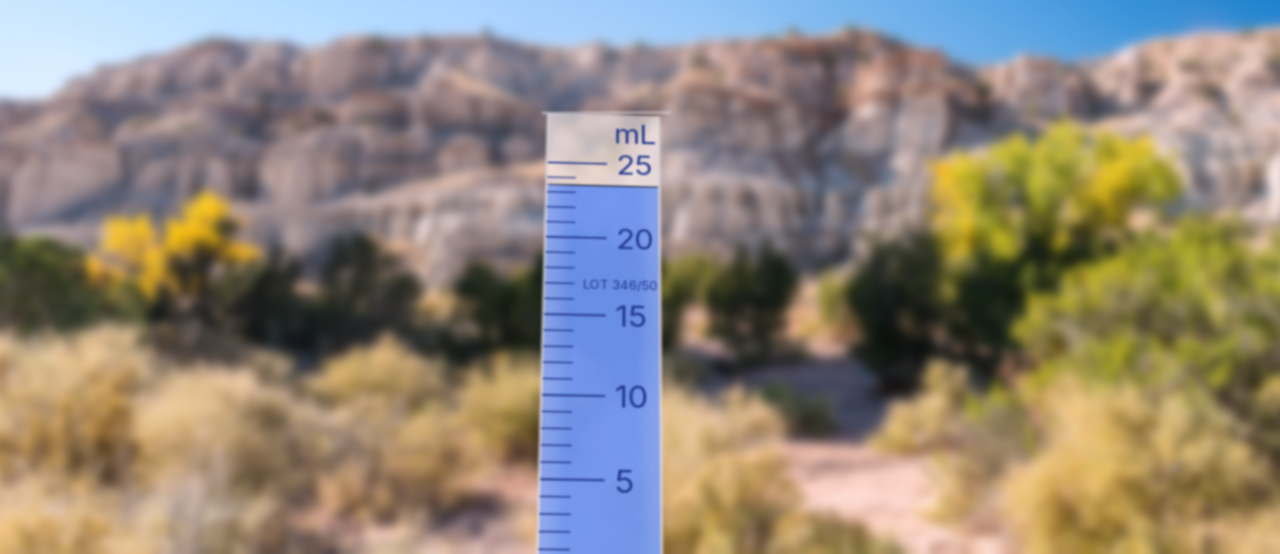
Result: 23.5mL
